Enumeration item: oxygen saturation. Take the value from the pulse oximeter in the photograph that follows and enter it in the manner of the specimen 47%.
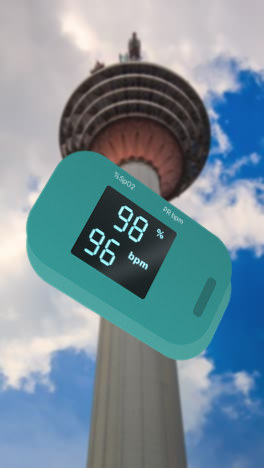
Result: 98%
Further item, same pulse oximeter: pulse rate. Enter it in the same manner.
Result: 96bpm
